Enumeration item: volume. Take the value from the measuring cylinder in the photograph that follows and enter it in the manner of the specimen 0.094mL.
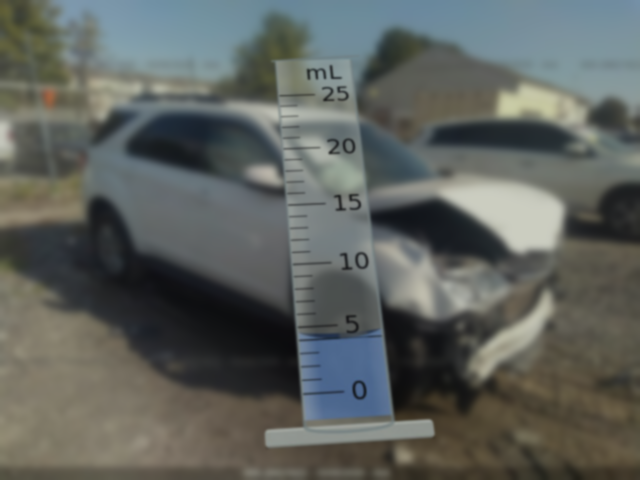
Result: 4mL
